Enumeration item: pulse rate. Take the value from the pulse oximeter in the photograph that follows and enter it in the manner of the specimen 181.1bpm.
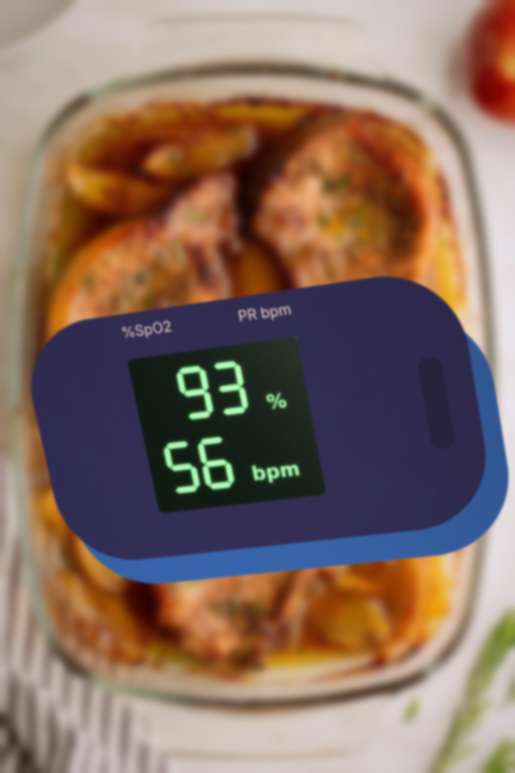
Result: 56bpm
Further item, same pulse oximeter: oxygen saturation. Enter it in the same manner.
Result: 93%
